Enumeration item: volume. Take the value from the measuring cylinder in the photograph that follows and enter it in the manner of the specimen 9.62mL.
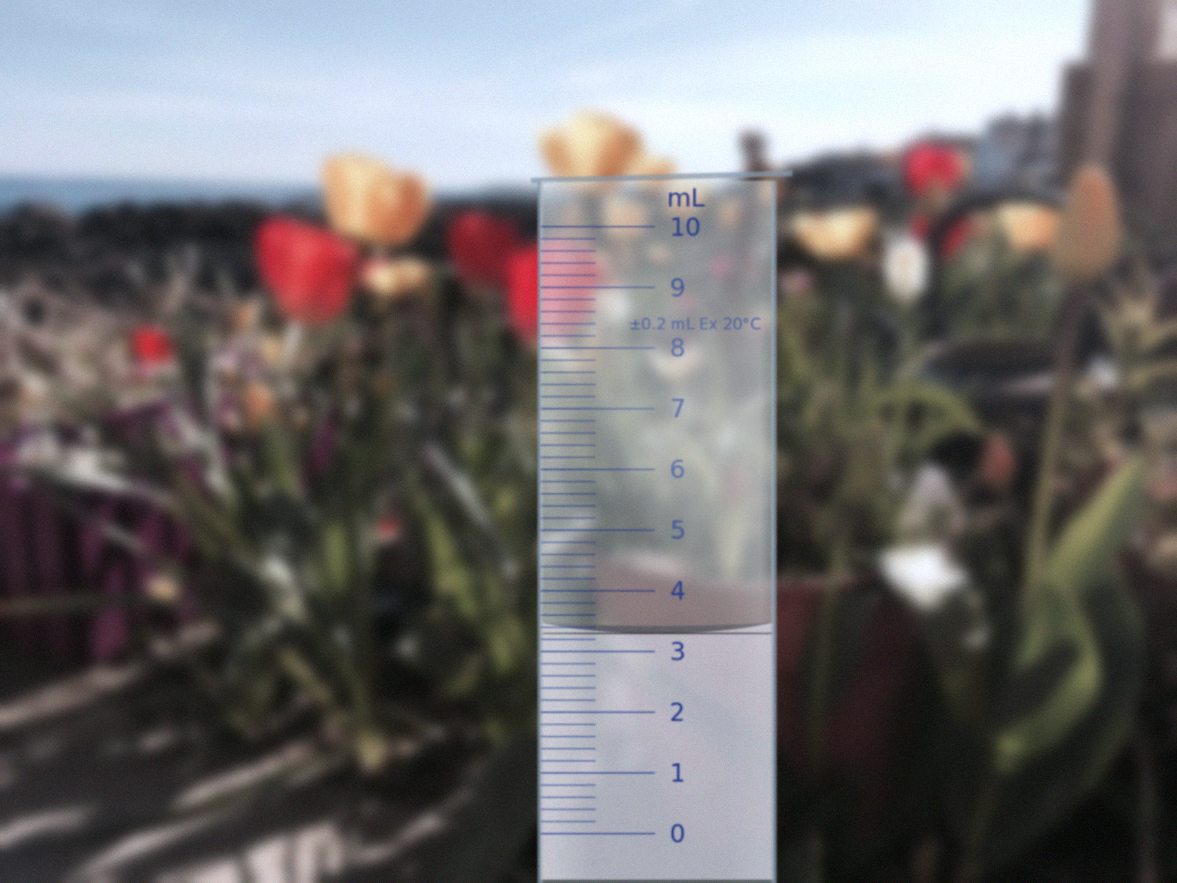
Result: 3.3mL
